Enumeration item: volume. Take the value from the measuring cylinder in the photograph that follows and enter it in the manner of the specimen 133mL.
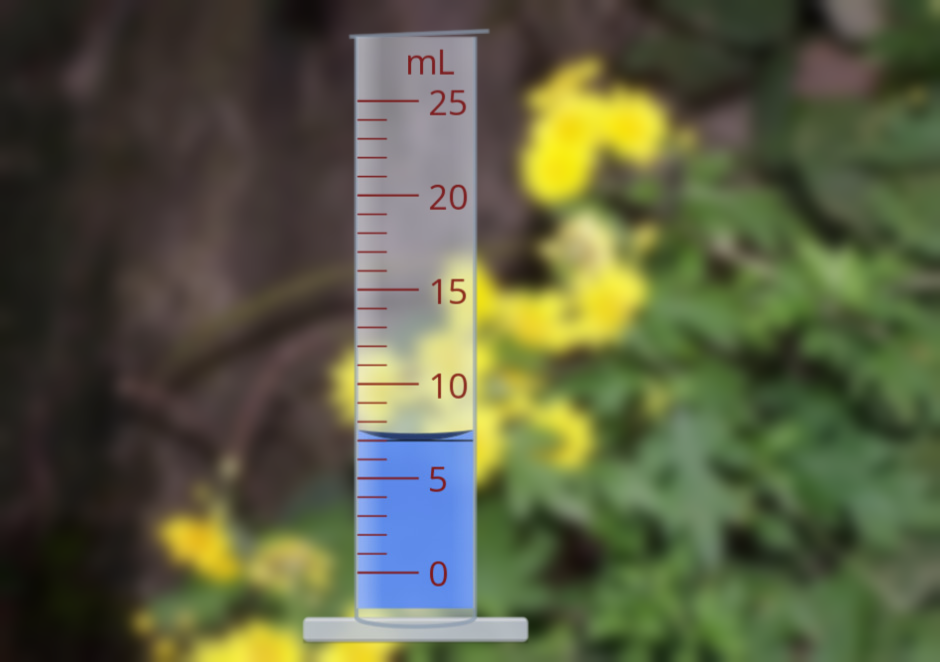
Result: 7mL
